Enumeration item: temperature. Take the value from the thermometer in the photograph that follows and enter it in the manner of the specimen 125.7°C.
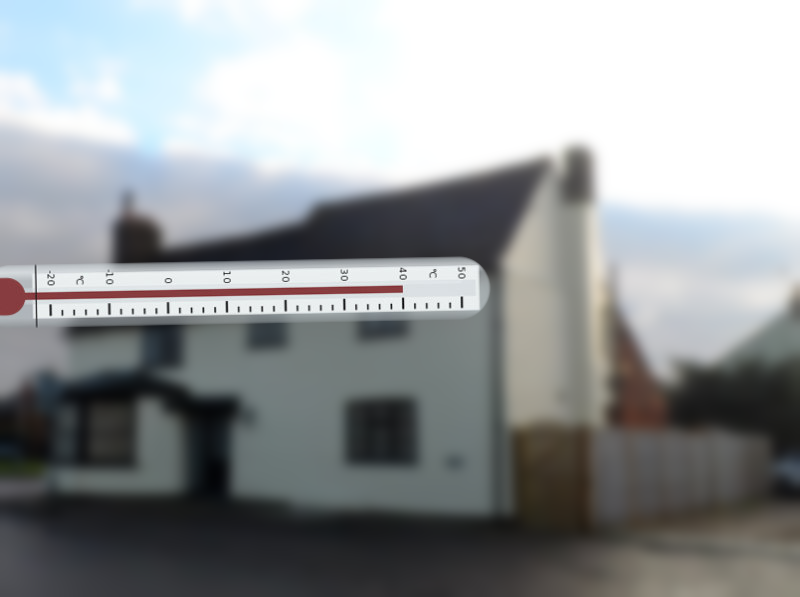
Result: 40°C
